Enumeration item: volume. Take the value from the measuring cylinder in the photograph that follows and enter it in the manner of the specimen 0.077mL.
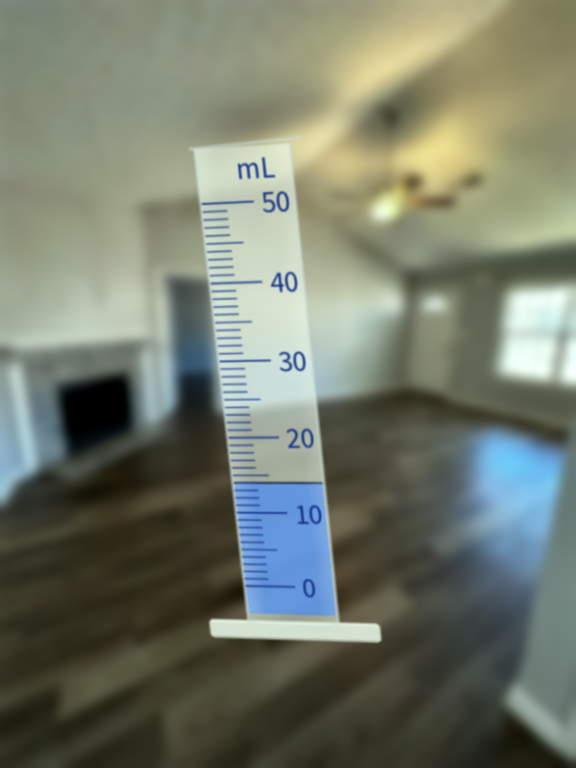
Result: 14mL
